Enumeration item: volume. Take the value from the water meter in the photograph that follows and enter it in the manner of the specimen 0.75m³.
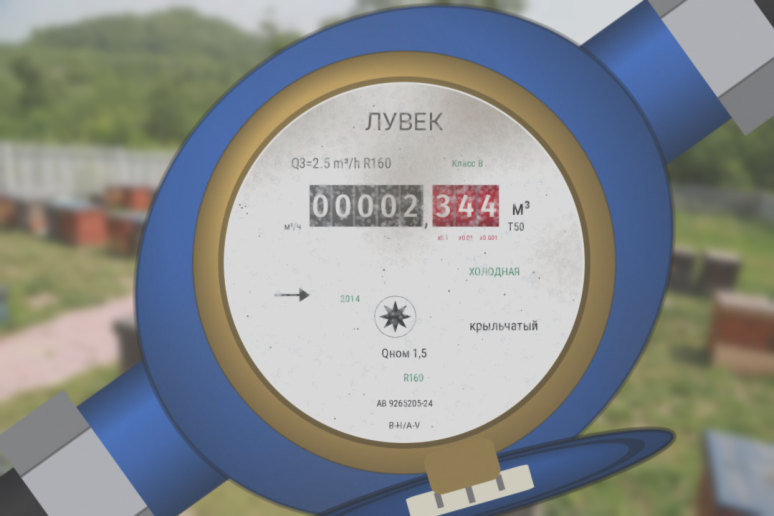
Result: 2.344m³
